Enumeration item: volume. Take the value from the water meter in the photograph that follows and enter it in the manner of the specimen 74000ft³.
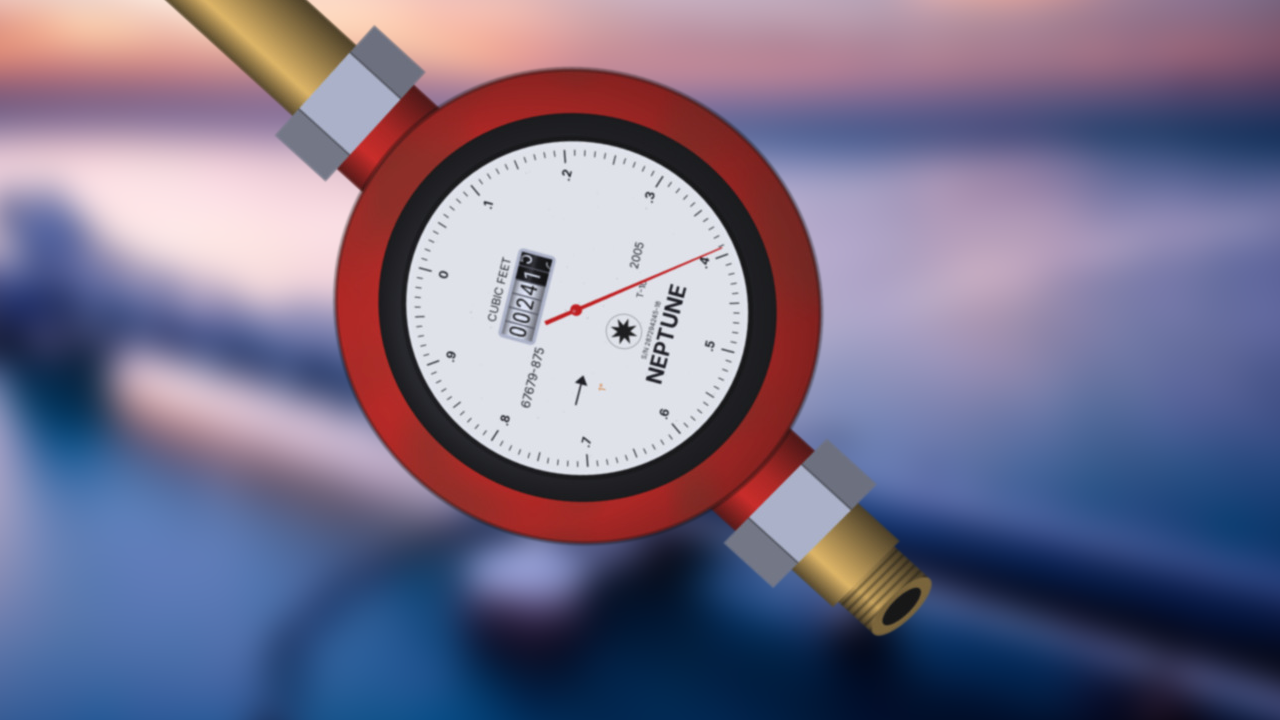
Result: 2415.39ft³
